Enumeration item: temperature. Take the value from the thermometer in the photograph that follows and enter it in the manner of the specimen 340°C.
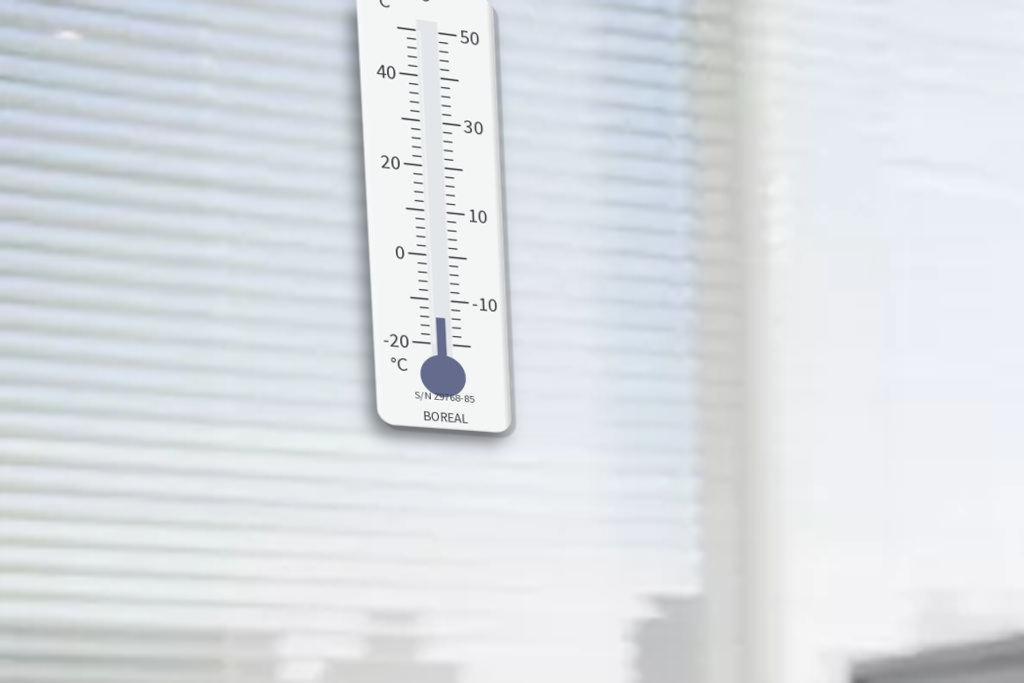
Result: -14°C
